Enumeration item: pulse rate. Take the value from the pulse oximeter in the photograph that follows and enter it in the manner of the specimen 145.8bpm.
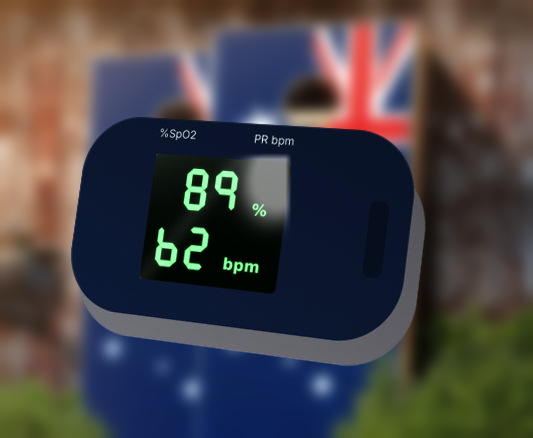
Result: 62bpm
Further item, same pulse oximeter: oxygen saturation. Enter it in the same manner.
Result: 89%
